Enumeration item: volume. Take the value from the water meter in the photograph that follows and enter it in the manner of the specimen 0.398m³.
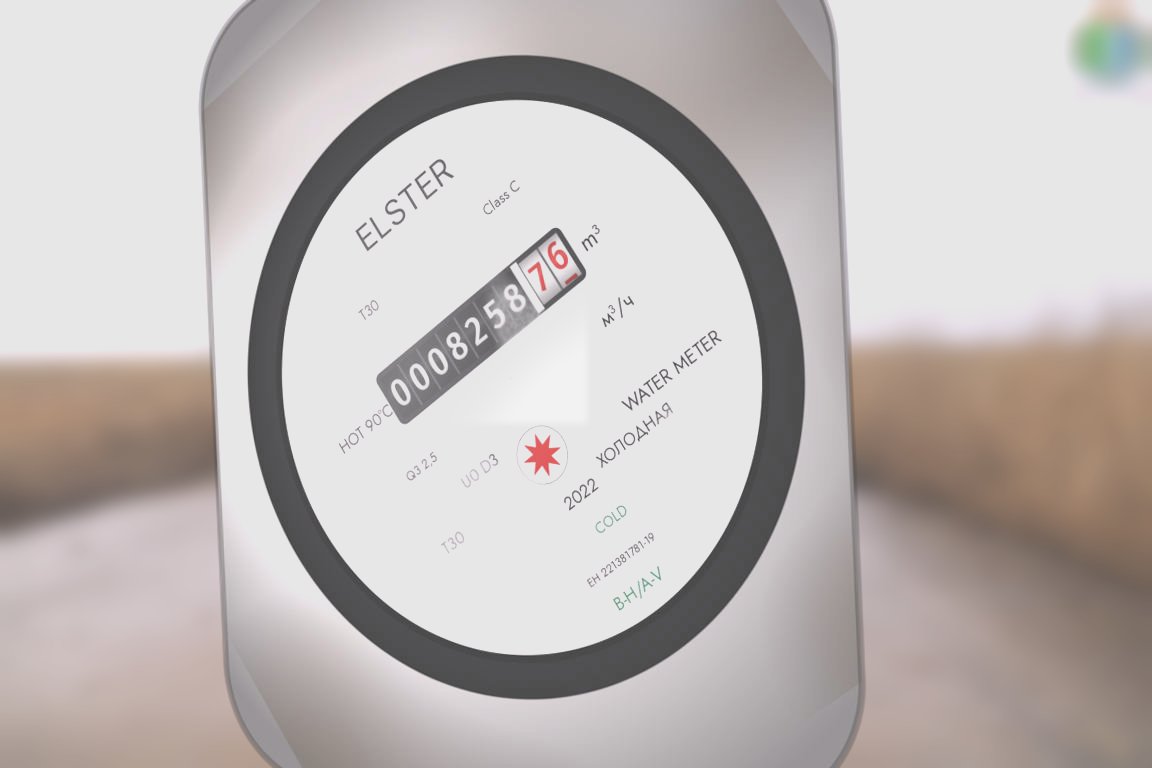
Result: 8258.76m³
